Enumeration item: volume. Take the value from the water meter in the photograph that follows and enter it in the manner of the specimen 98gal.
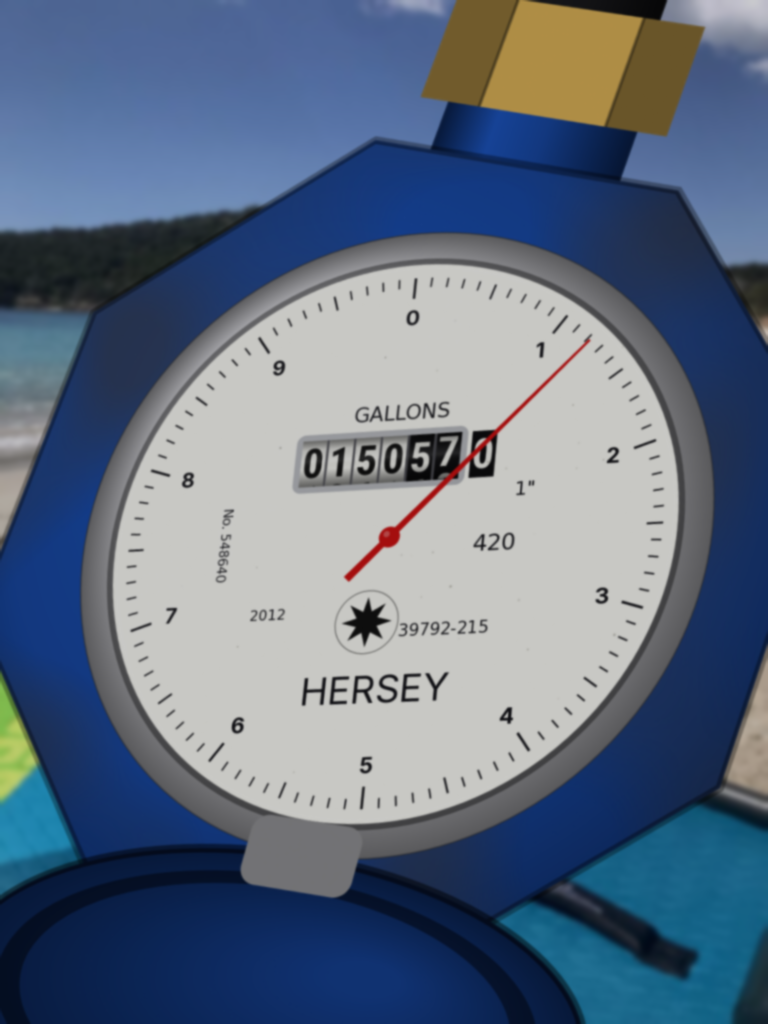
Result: 150571.2gal
